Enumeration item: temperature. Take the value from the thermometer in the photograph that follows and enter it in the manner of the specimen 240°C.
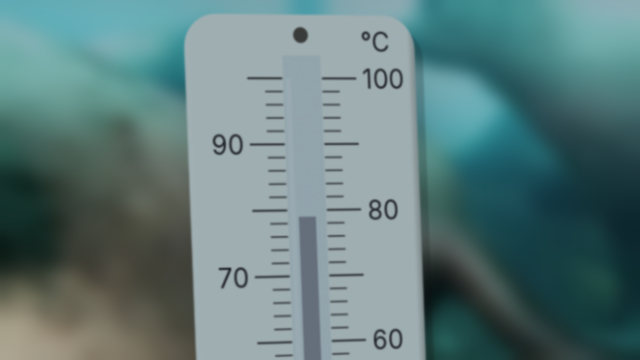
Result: 79°C
